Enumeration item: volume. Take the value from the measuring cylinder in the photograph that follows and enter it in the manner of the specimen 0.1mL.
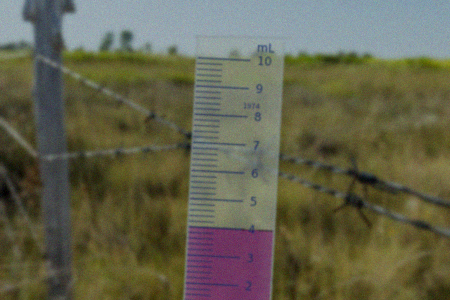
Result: 4mL
